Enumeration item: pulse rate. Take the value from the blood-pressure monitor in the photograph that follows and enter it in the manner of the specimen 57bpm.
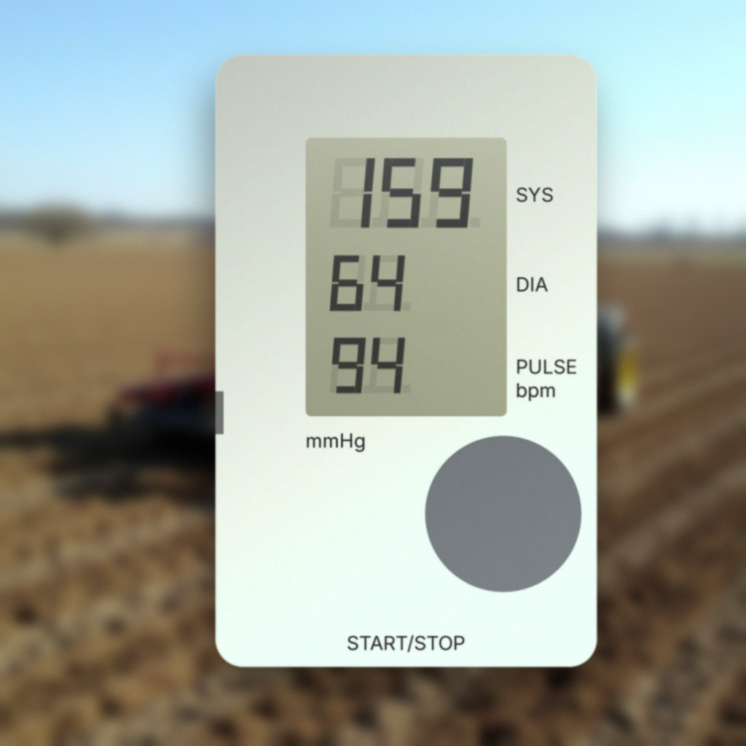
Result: 94bpm
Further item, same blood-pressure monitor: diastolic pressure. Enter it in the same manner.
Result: 64mmHg
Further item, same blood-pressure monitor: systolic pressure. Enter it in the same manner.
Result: 159mmHg
